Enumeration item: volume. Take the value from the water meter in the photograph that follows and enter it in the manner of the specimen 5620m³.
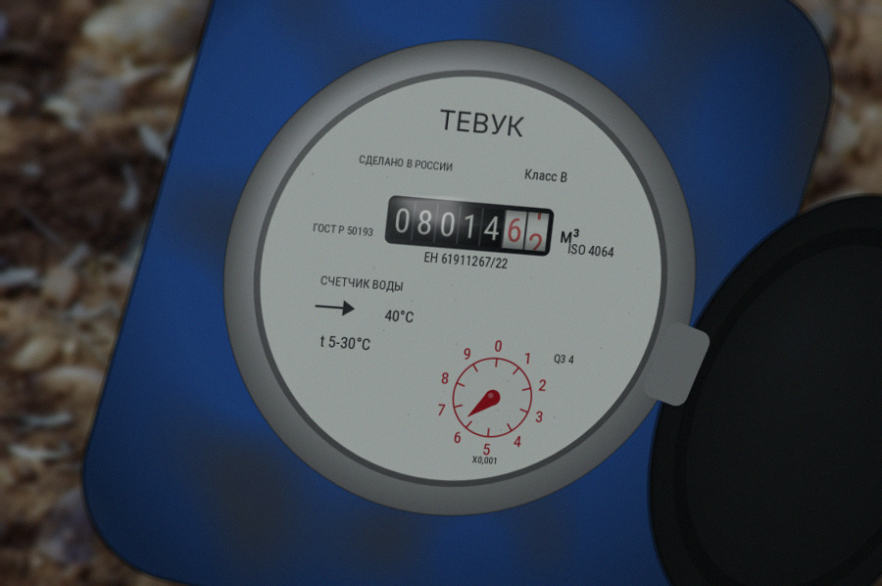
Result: 8014.616m³
